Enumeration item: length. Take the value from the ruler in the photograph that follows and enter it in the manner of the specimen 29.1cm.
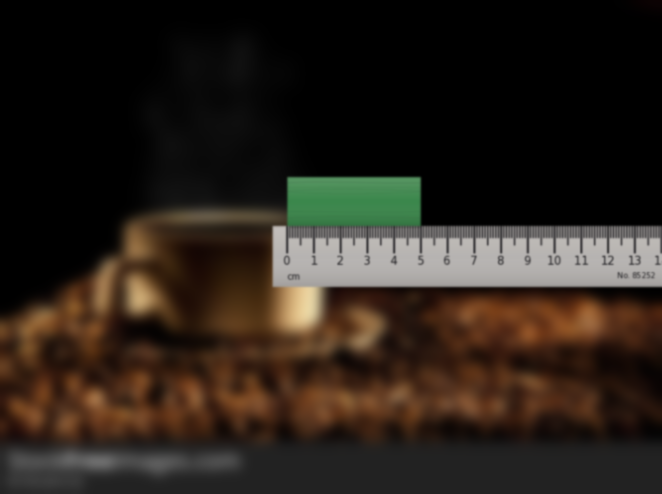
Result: 5cm
